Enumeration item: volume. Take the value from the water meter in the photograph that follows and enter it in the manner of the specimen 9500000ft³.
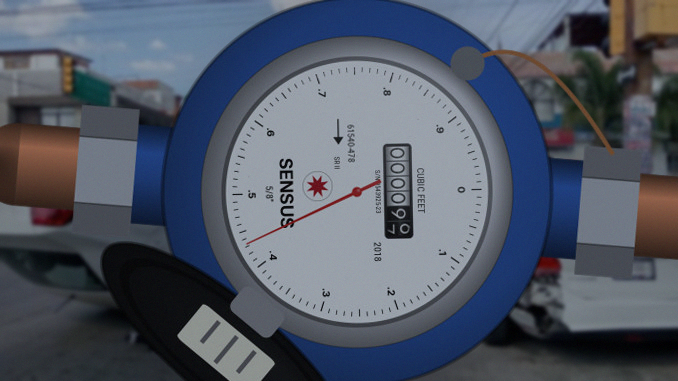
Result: 96.43ft³
